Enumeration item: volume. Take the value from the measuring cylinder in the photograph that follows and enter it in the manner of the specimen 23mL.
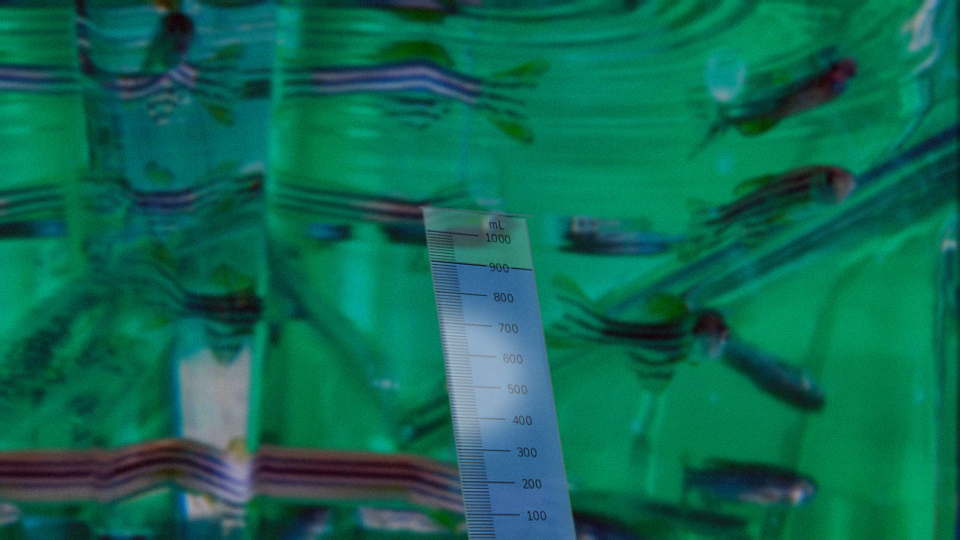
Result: 900mL
